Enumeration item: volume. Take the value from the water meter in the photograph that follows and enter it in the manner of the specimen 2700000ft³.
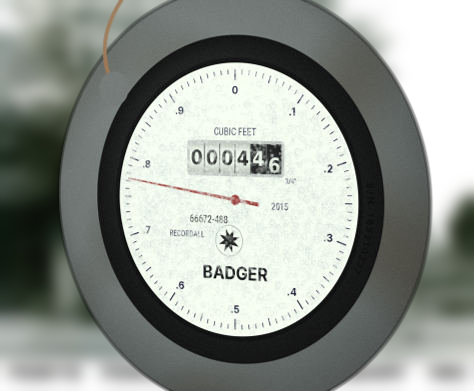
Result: 445.77ft³
